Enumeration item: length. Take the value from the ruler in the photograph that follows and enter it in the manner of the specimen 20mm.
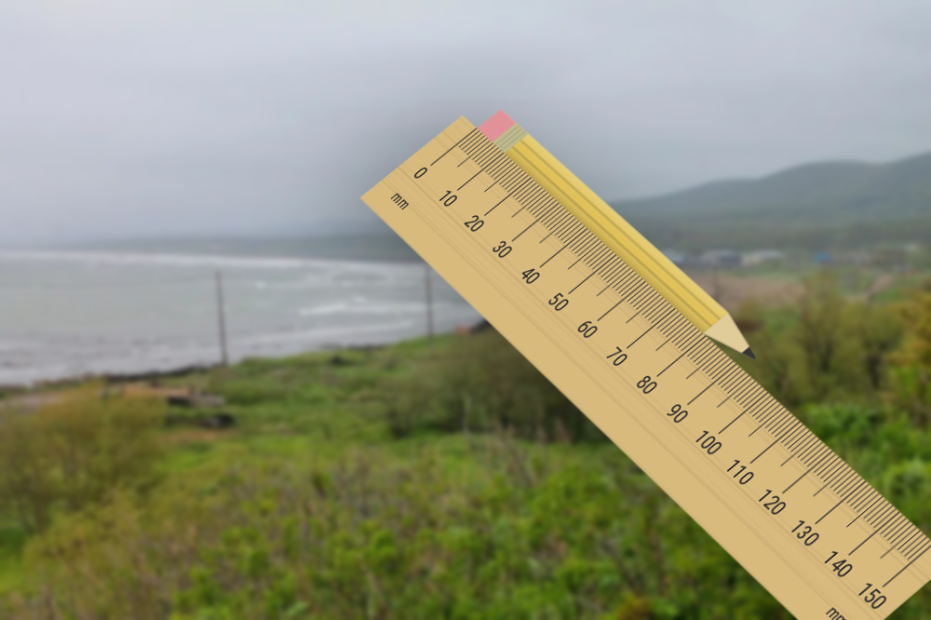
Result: 92mm
